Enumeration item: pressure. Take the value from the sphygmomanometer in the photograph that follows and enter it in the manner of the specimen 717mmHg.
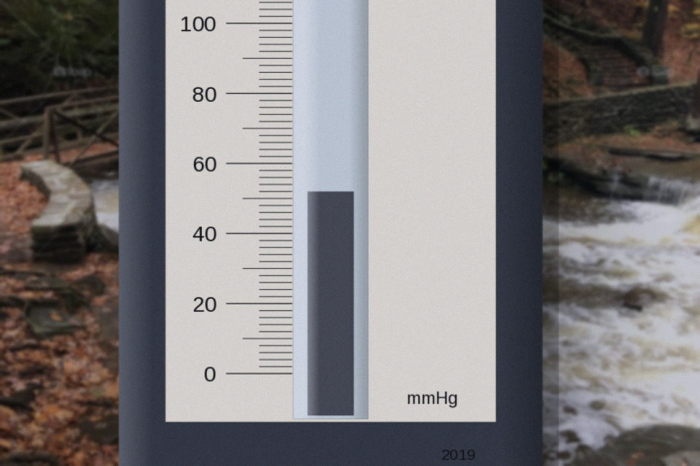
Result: 52mmHg
